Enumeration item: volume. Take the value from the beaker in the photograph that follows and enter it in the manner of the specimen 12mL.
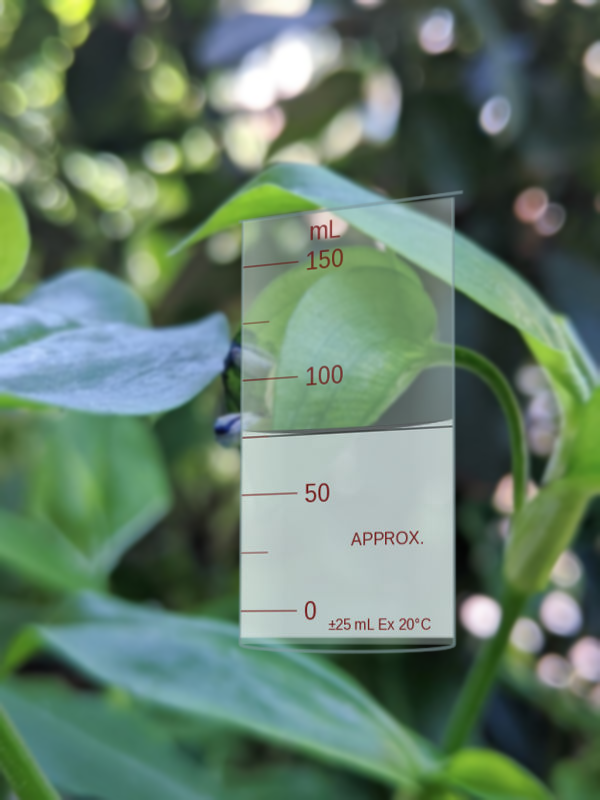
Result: 75mL
